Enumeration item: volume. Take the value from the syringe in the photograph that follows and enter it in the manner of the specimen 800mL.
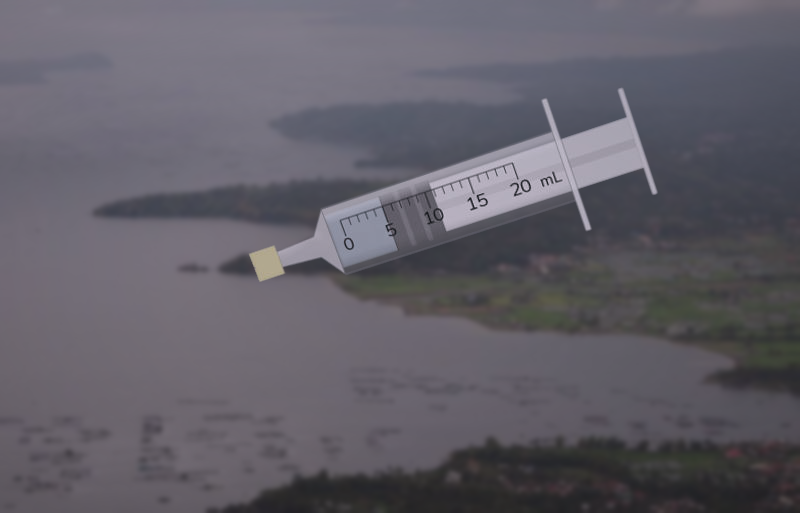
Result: 5mL
